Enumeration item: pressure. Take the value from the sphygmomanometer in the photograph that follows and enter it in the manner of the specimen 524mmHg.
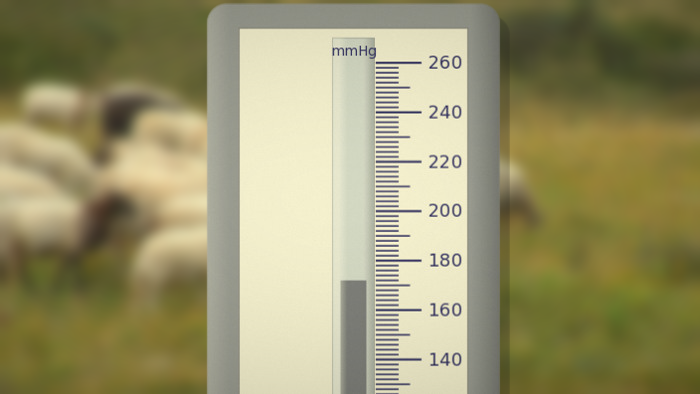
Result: 172mmHg
